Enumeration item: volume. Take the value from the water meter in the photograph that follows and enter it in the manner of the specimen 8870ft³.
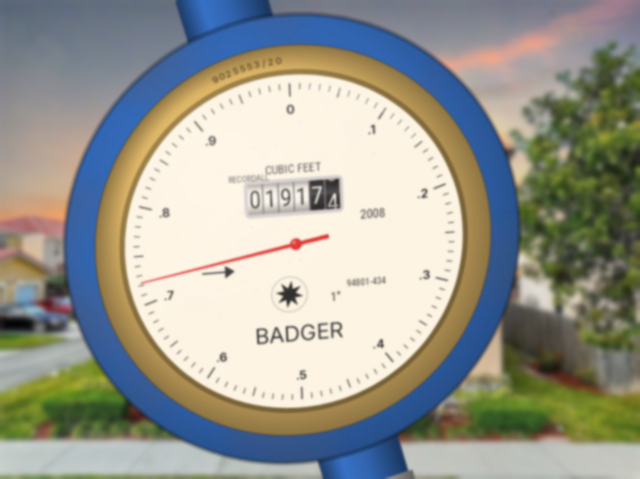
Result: 19173.72ft³
